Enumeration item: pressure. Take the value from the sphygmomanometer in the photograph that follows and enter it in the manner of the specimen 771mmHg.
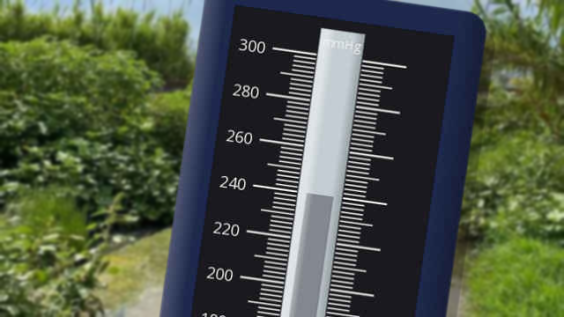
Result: 240mmHg
